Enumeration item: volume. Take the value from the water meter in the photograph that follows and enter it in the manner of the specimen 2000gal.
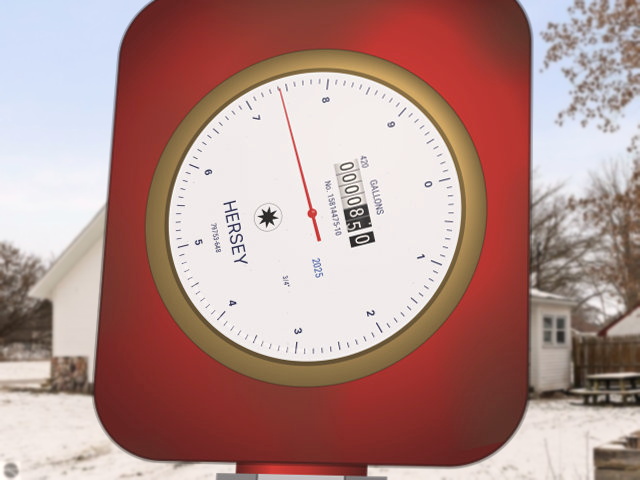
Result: 847.4gal
